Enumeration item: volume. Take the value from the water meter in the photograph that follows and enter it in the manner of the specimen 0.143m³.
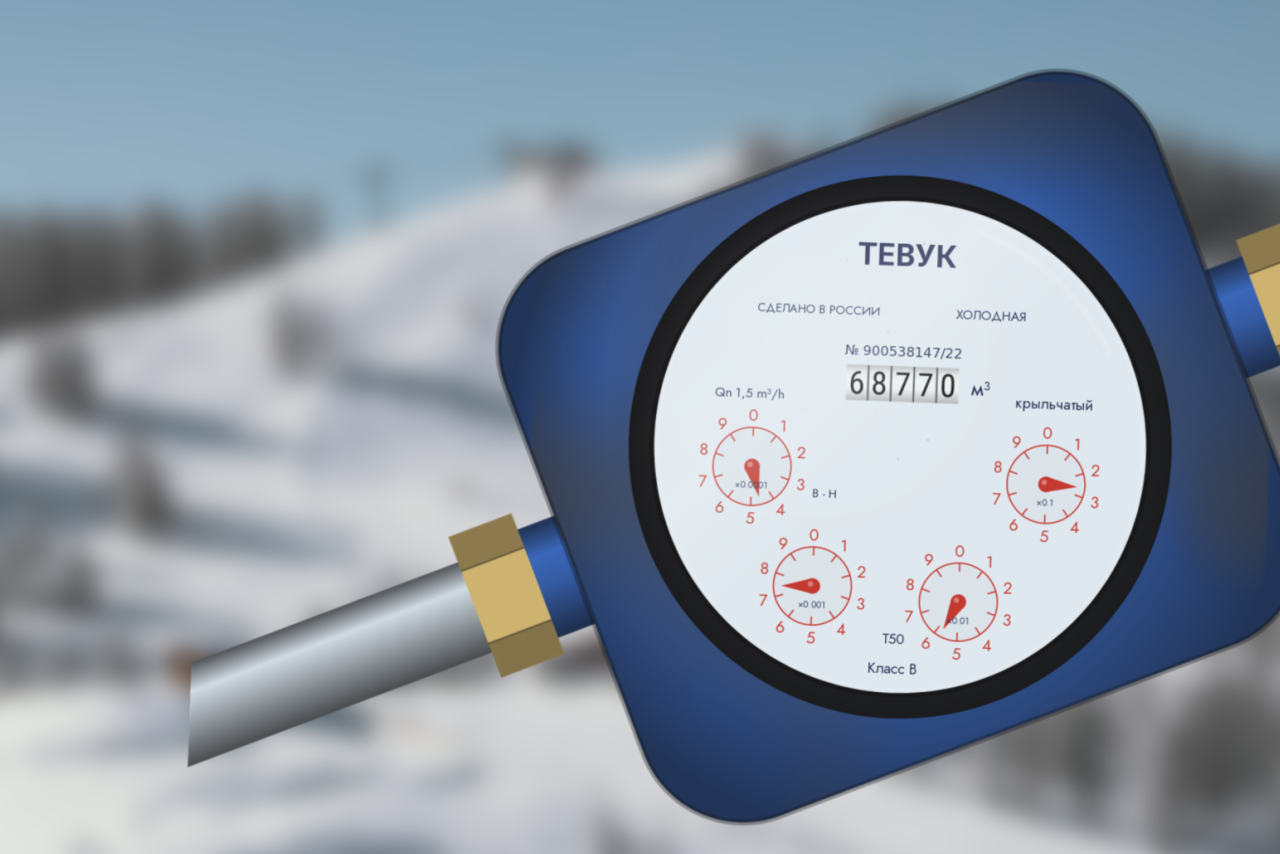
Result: 68770.2574m³
